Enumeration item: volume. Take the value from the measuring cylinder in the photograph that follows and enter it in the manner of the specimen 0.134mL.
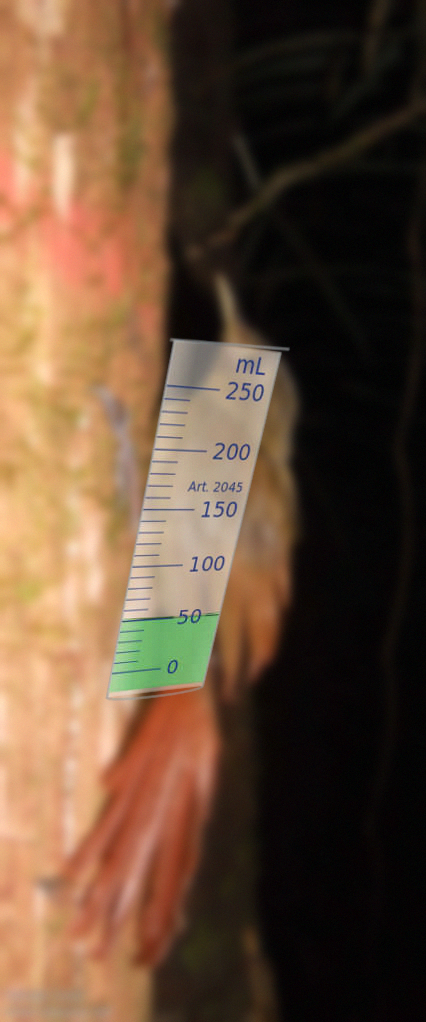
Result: 50mL
